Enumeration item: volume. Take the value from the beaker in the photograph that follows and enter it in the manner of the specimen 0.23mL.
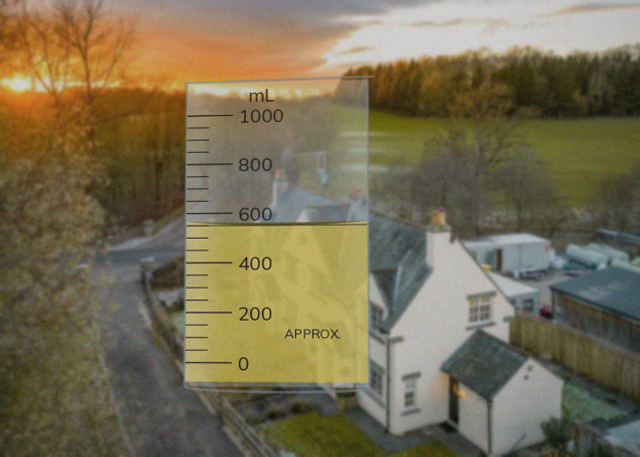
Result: 550mL
